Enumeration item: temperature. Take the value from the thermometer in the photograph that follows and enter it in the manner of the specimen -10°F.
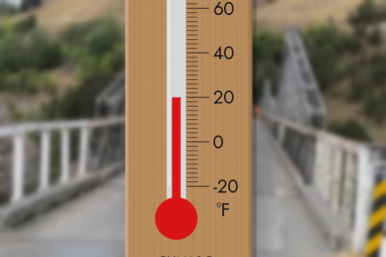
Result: 20°F
